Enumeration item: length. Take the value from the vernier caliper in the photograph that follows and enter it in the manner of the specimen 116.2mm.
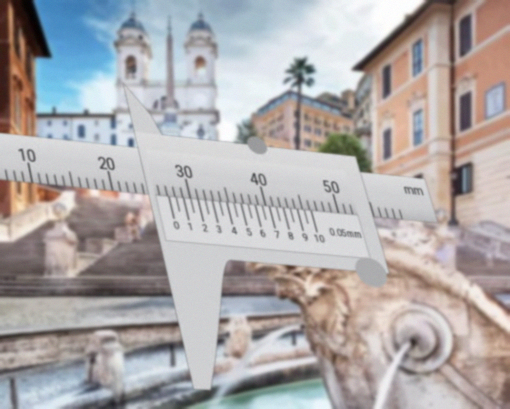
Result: 27.2mm
